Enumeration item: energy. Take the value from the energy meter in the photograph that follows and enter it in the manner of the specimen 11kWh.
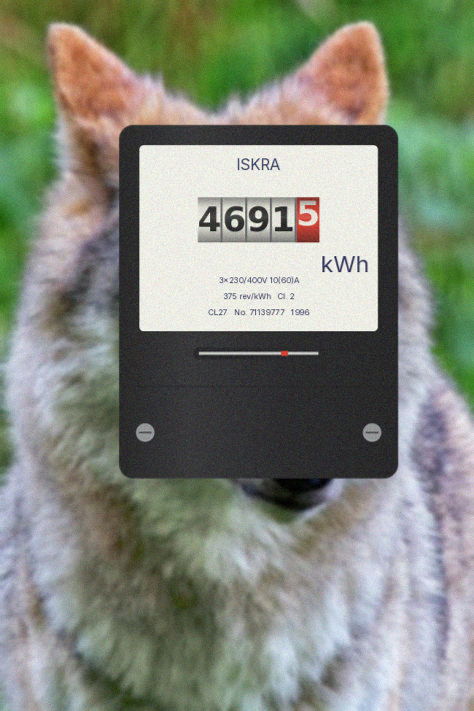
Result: 4691.5kWh
